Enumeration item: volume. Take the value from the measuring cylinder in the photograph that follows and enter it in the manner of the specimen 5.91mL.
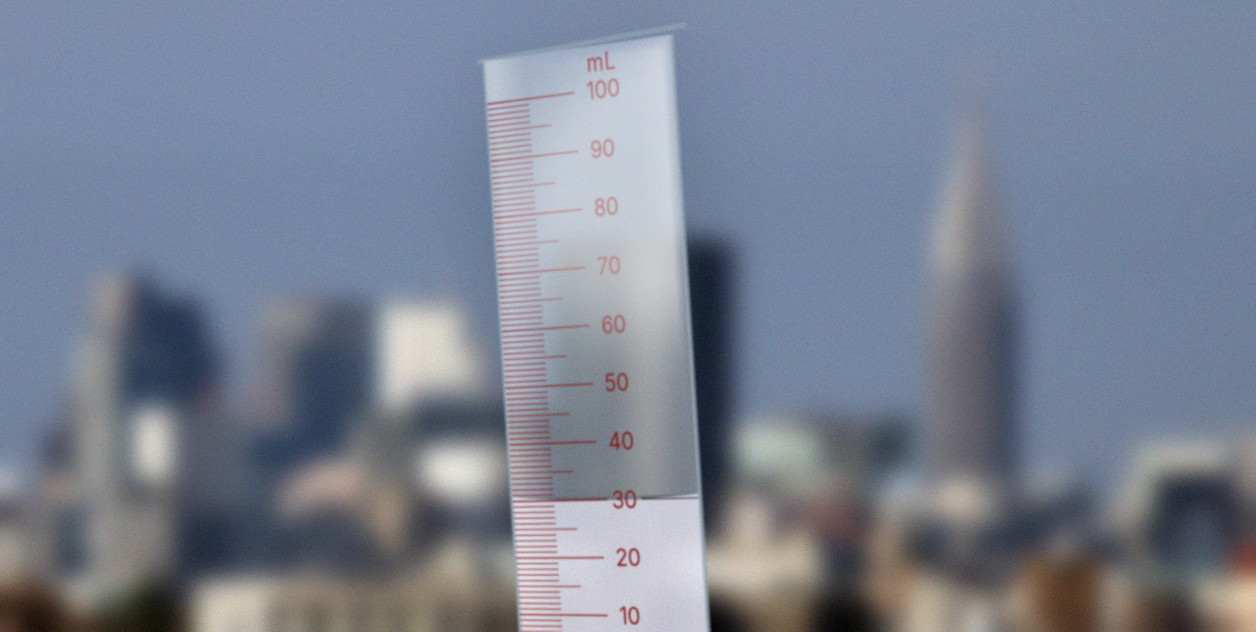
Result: 30mL
